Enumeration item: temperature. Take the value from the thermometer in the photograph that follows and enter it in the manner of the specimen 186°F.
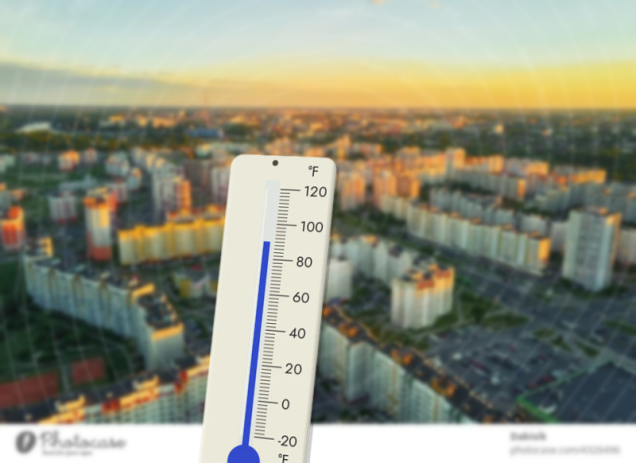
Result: 90°F
